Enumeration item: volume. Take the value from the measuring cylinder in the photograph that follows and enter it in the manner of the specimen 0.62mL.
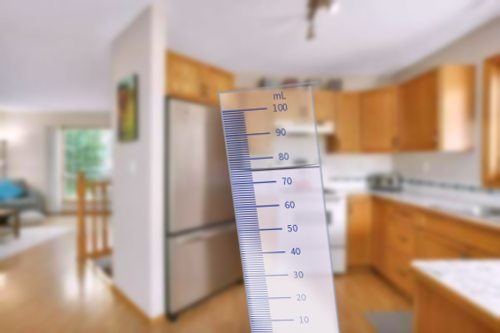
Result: 75mL
